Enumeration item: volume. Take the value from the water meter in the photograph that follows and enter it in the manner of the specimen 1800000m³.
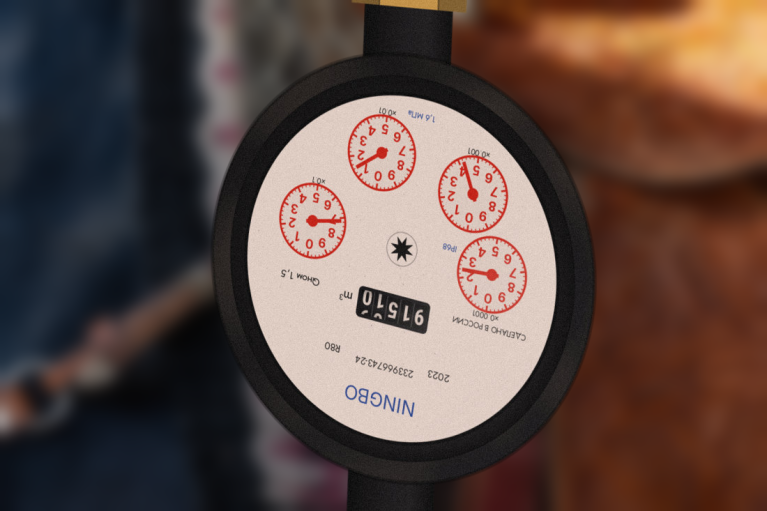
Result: 91509.7142m³
